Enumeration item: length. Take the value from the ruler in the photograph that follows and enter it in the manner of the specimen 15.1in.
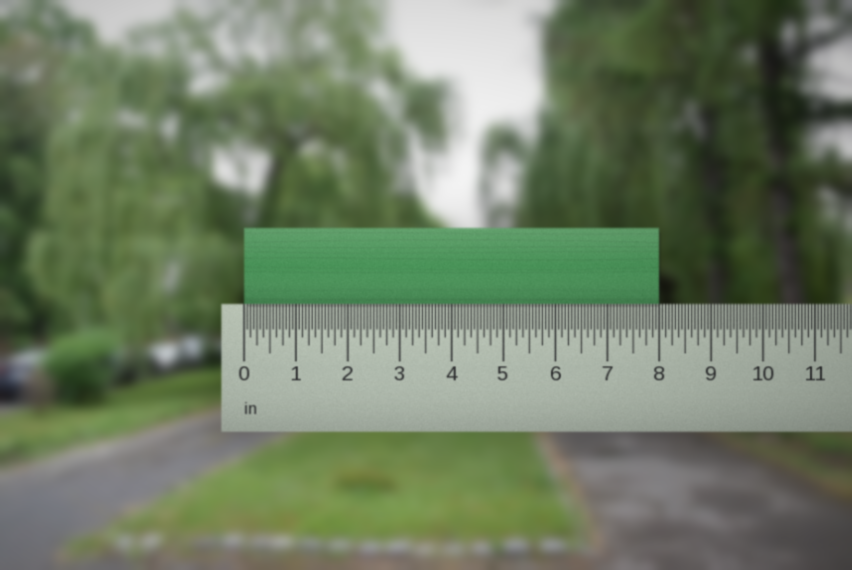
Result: 8in
